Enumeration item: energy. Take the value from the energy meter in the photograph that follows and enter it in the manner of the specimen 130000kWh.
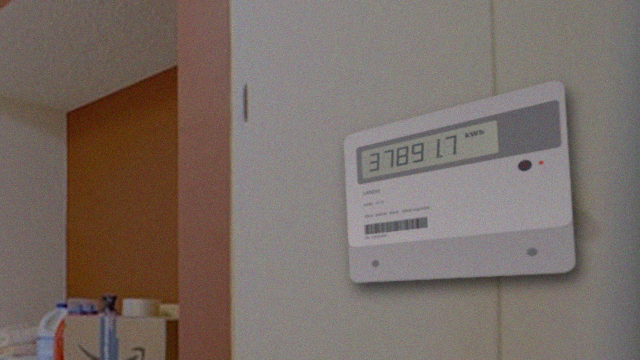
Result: 37891.7kWh
